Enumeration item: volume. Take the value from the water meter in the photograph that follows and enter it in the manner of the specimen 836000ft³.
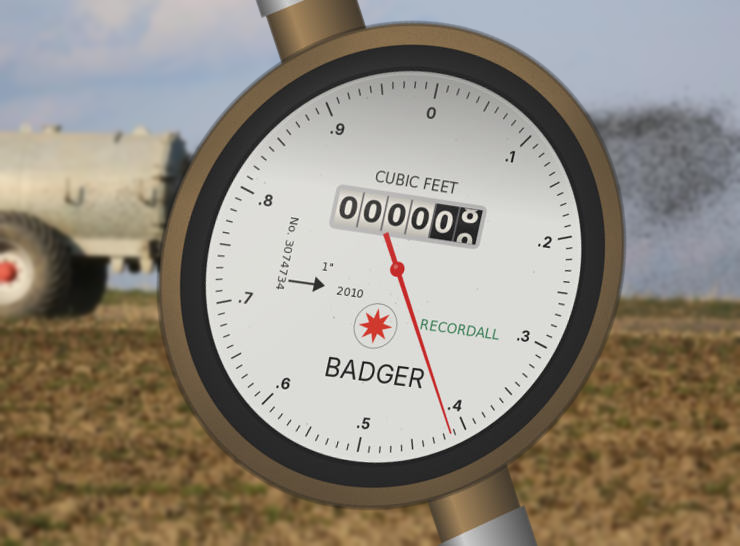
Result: 8.41ft³
